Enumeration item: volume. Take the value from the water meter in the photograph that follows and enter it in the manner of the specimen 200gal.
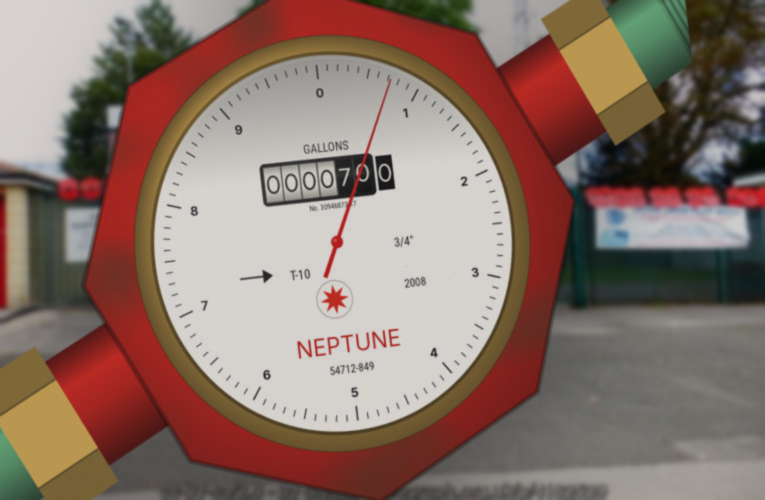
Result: 700.7gal
